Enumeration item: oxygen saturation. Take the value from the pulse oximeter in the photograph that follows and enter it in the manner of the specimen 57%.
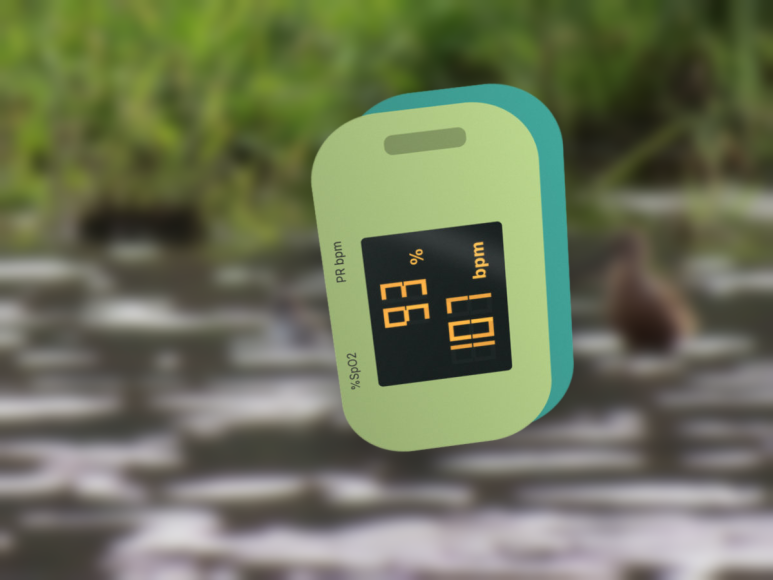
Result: 93%
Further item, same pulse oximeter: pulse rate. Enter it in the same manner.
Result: 107bpm
